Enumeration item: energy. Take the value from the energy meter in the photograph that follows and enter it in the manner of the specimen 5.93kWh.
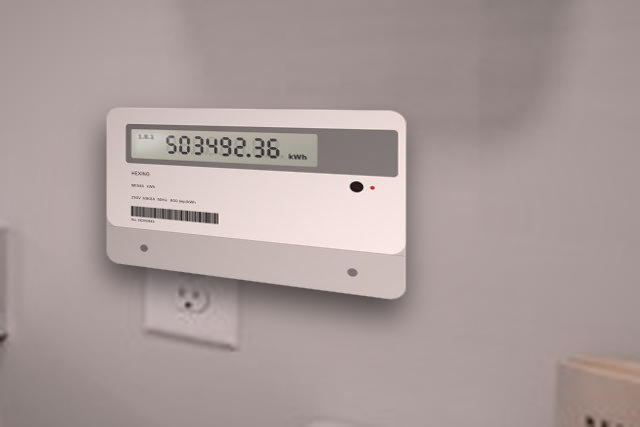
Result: 503492.36kWh
